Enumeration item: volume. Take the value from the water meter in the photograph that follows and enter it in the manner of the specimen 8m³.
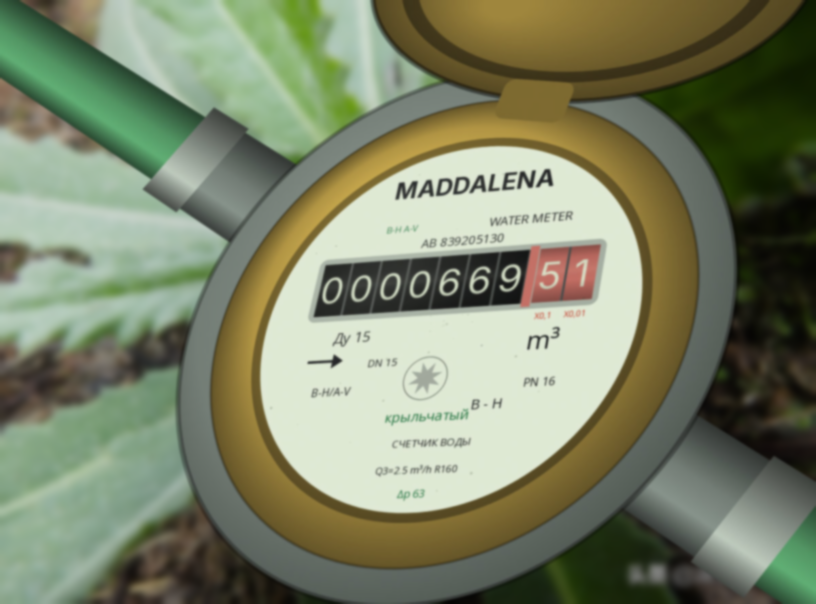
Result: 669.51m³
